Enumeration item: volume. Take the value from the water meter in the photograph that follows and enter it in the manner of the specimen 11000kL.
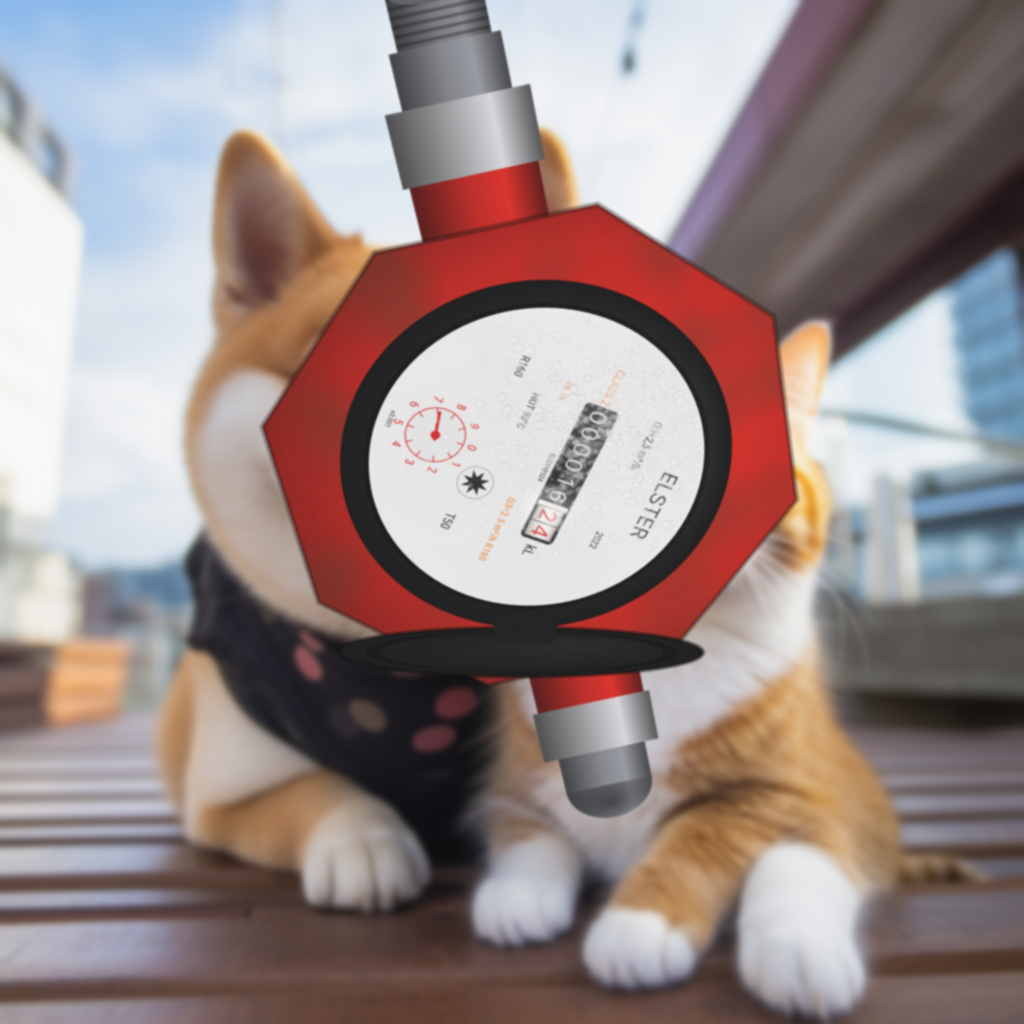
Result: 16.247kL
